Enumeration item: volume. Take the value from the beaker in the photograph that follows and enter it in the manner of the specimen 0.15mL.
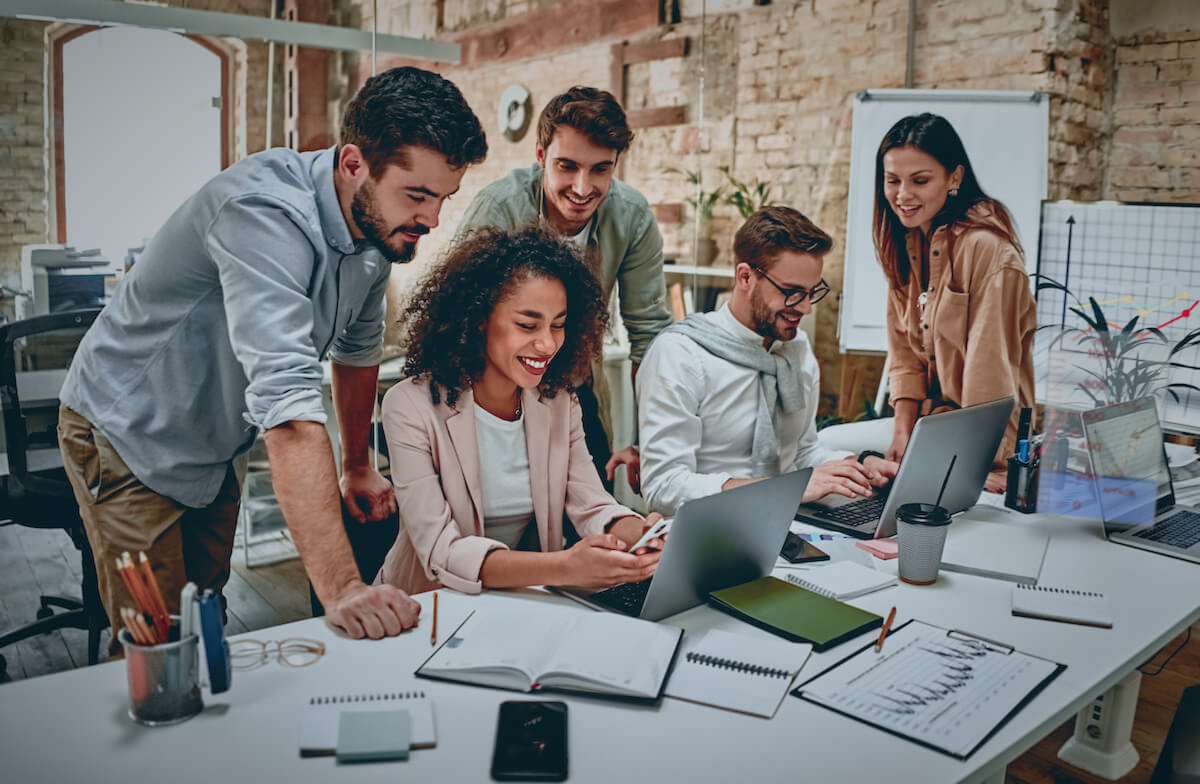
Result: 200mL
